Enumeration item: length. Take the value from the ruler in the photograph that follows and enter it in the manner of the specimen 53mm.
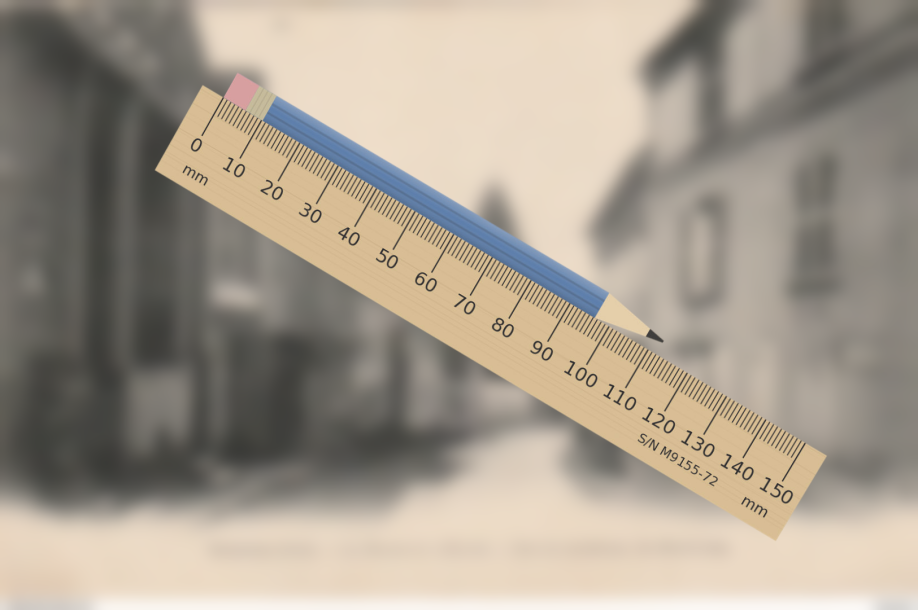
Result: 112mm
